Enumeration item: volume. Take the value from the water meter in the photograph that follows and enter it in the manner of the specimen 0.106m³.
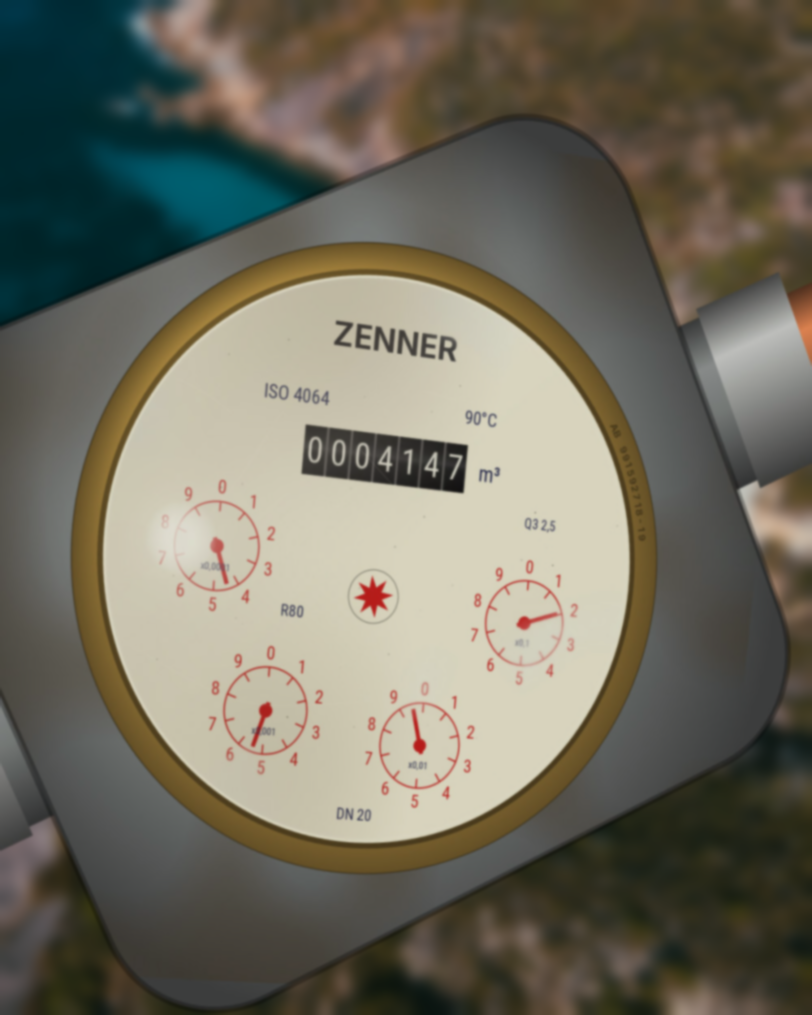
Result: 4147.1954m³
